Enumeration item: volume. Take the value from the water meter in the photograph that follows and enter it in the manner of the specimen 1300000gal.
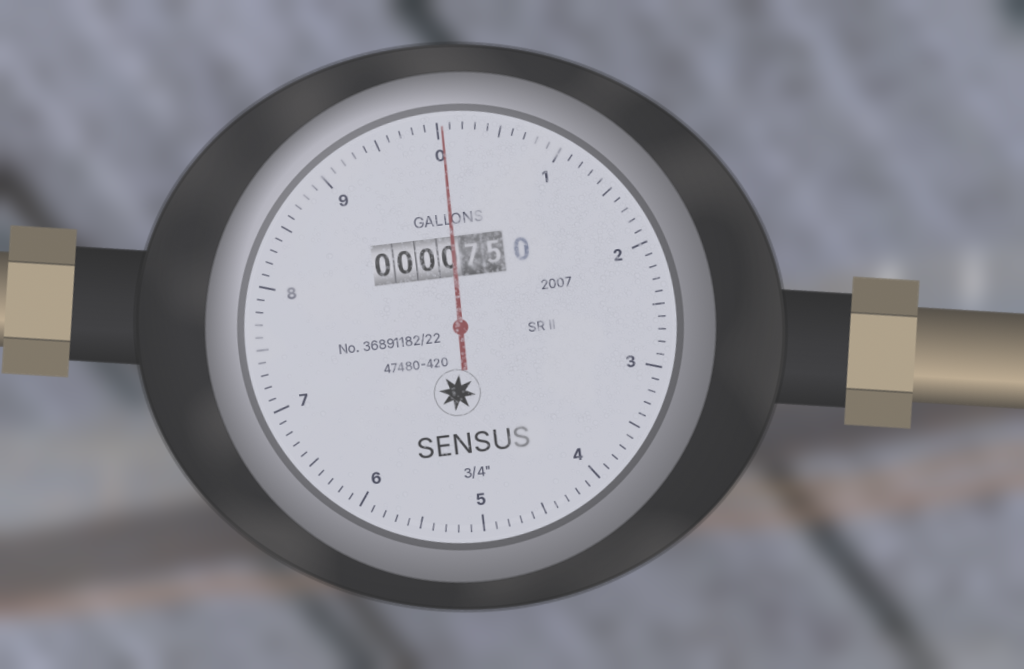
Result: 750.0gal
